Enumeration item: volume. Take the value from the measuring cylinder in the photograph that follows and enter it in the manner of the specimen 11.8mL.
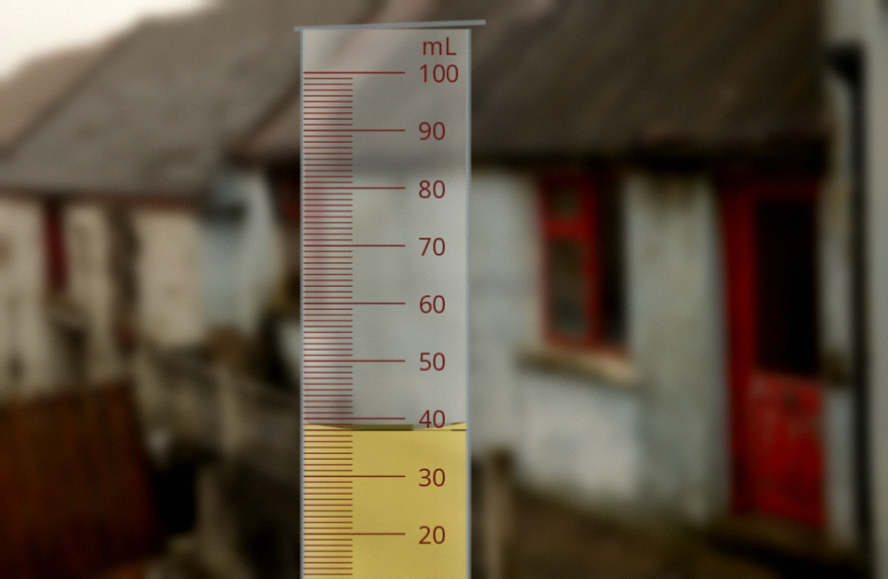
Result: 38mL
